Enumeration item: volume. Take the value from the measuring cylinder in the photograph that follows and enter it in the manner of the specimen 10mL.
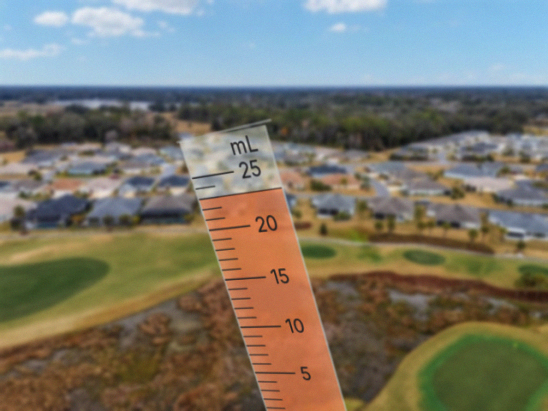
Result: 23mL
